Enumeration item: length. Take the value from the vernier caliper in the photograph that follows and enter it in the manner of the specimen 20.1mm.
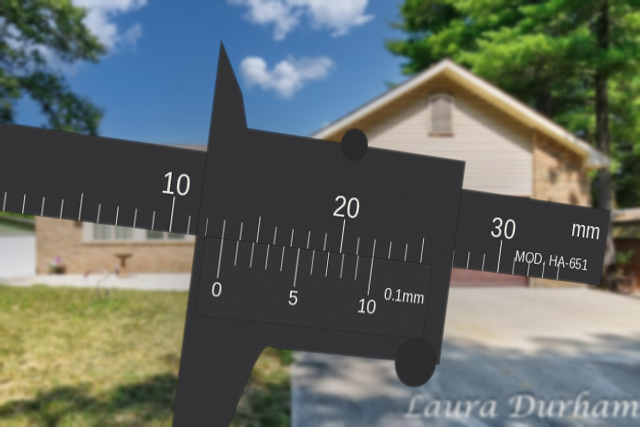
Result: 13.0mm
